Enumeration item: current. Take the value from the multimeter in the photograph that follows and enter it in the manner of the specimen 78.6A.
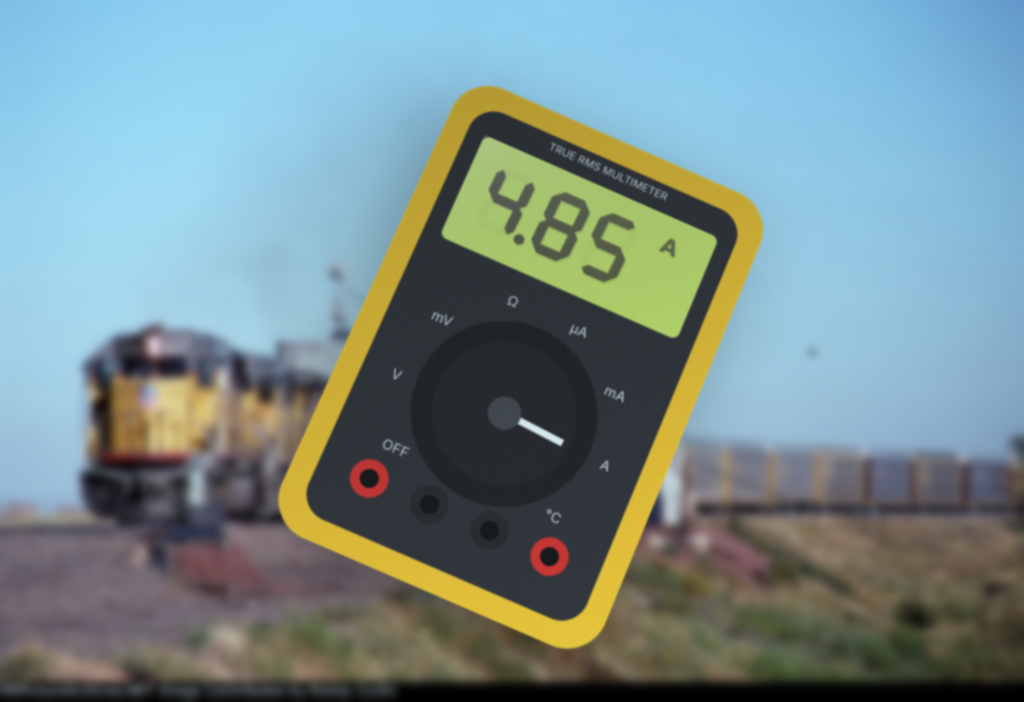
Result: 4.85A
